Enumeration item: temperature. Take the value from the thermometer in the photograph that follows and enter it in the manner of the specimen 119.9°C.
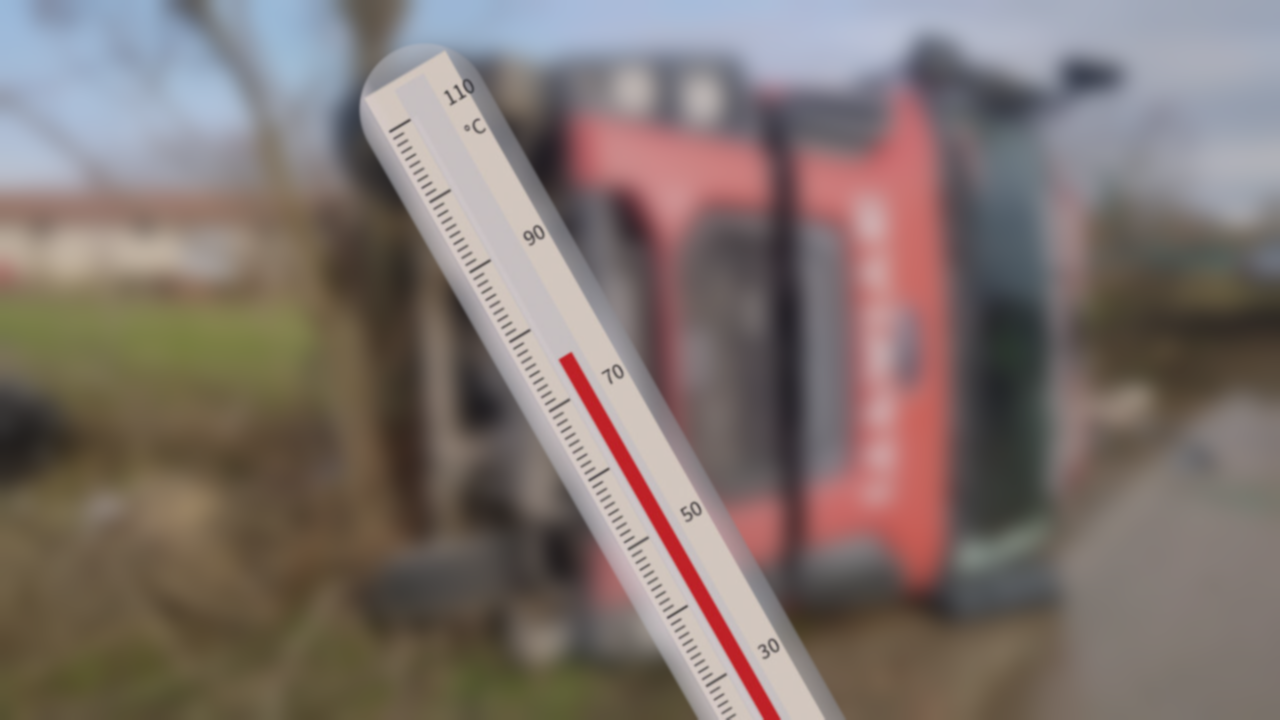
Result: 75°C
